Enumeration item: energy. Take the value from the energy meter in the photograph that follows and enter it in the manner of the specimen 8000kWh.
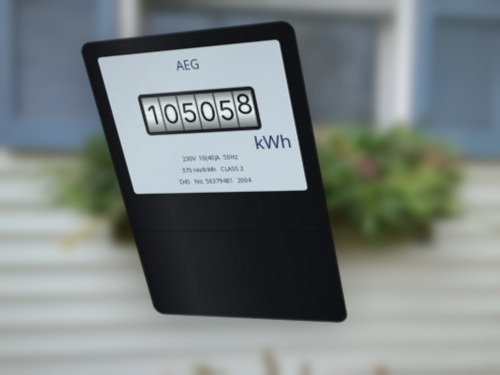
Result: 105058kWh
